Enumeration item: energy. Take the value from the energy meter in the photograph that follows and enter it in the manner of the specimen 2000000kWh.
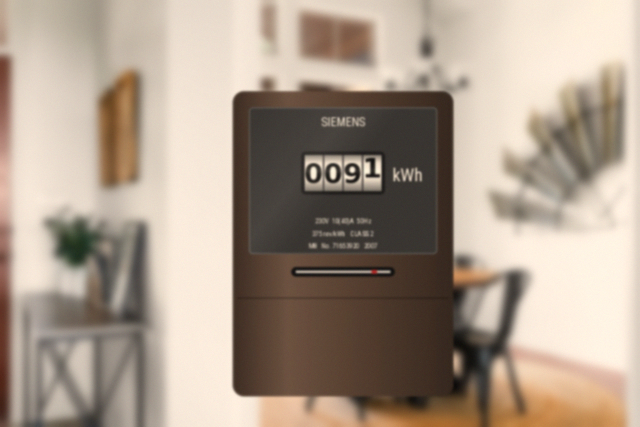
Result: 91kWh
